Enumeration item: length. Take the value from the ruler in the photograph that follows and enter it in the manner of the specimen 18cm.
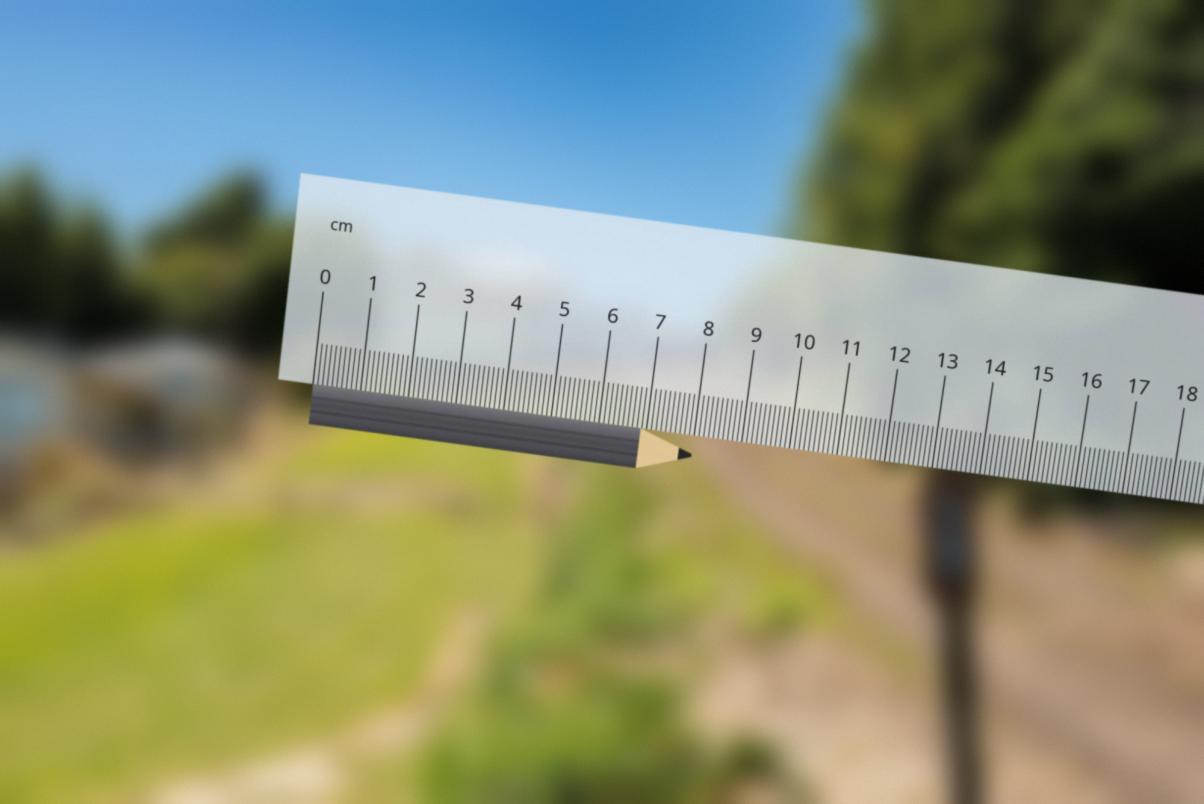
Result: 8cm
